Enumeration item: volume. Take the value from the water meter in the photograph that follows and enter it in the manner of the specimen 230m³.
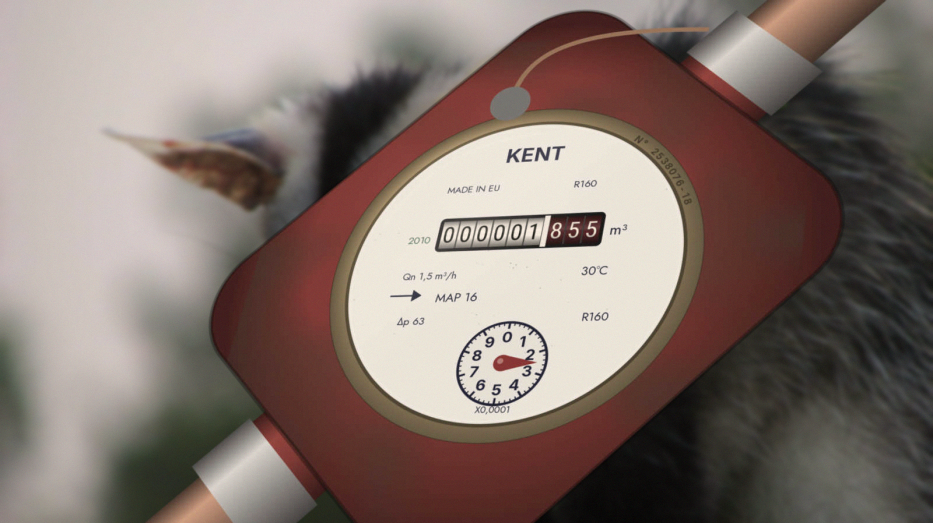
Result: 1.8552m³
